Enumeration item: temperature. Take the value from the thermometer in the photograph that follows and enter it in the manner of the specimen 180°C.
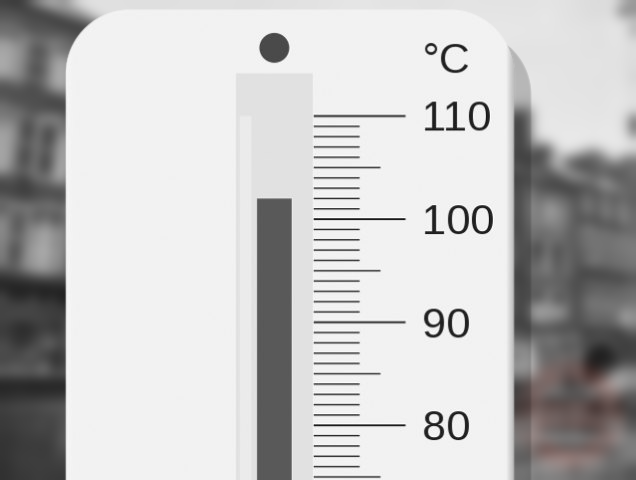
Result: 102°C
